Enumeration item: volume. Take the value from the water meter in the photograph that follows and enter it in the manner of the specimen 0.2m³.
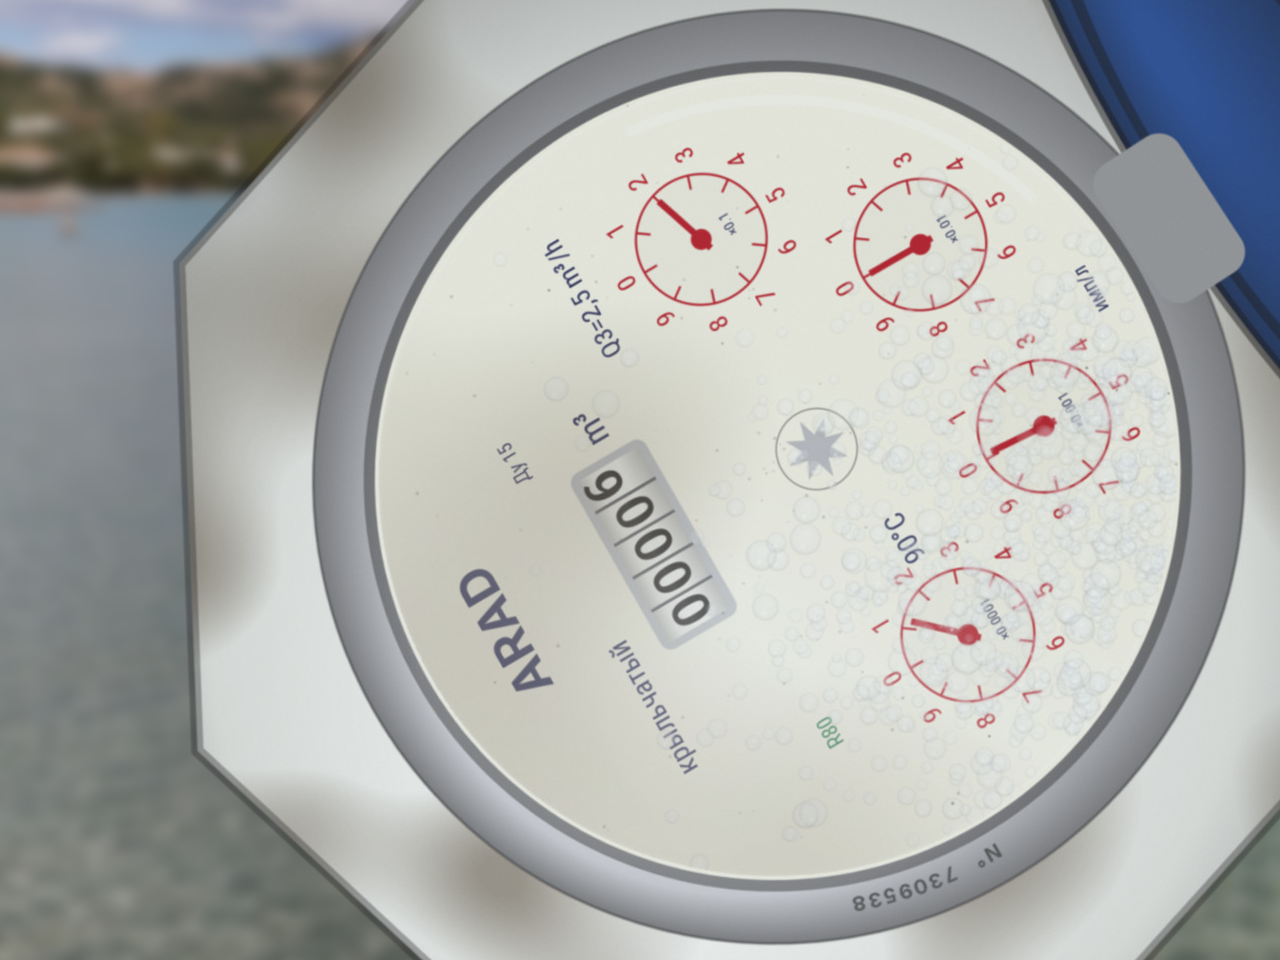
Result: 6.2001m³
